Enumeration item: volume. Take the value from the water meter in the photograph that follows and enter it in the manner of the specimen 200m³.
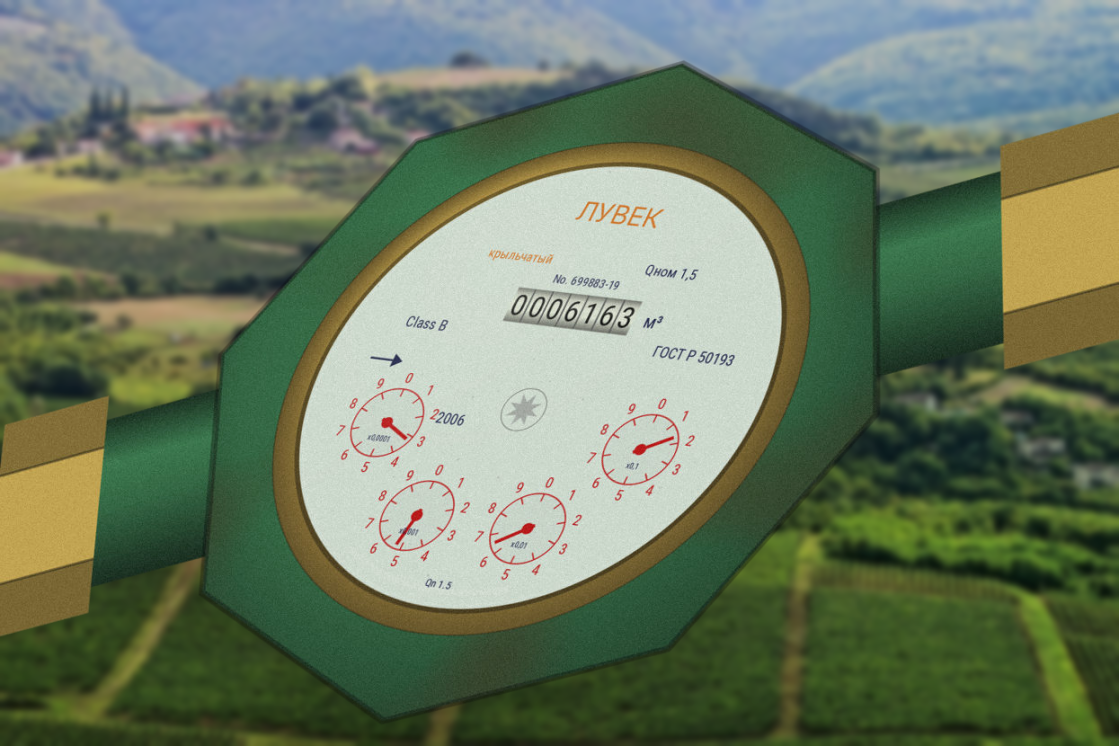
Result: 6163.1653m³
